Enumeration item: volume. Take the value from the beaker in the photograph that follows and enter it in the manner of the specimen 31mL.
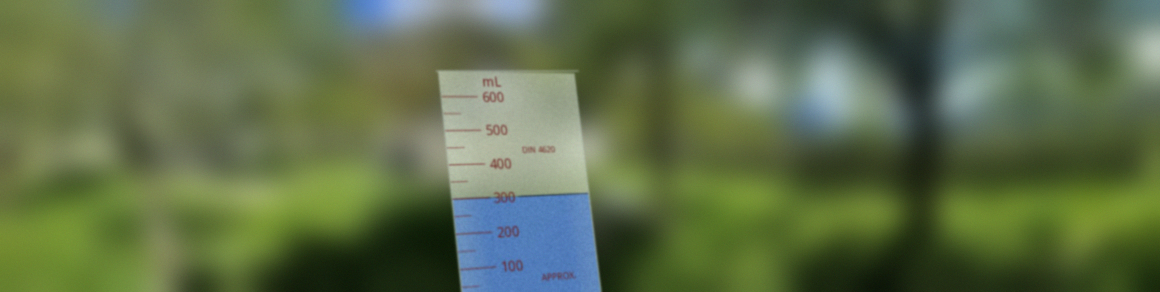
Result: 300mL
